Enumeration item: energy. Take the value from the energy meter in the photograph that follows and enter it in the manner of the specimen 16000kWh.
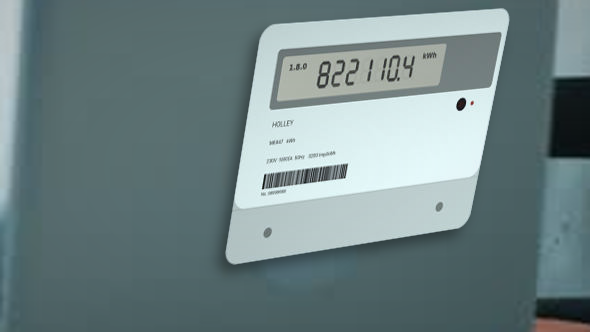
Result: 822110.4kWh
